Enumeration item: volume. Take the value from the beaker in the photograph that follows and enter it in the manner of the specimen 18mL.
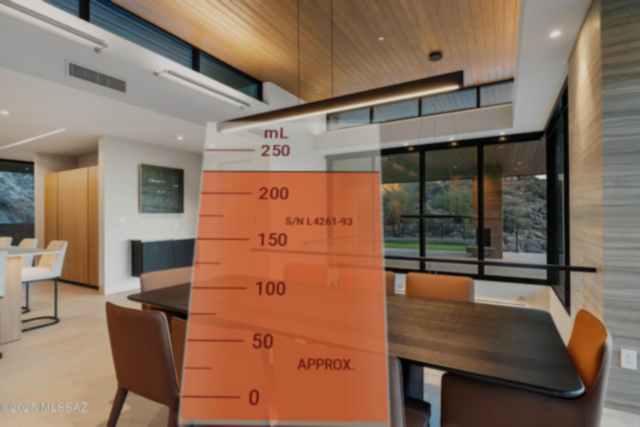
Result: 225mL
